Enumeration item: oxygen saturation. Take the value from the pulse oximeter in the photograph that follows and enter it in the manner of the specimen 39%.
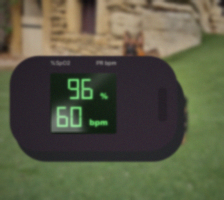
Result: 96%
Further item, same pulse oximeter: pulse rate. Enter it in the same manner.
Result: 60bpm
